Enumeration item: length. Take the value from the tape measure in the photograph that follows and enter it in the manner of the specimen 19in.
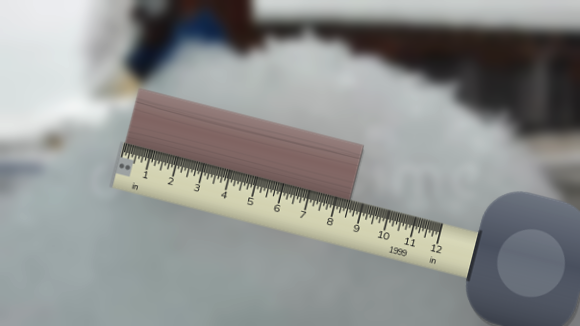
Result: 8.5in
